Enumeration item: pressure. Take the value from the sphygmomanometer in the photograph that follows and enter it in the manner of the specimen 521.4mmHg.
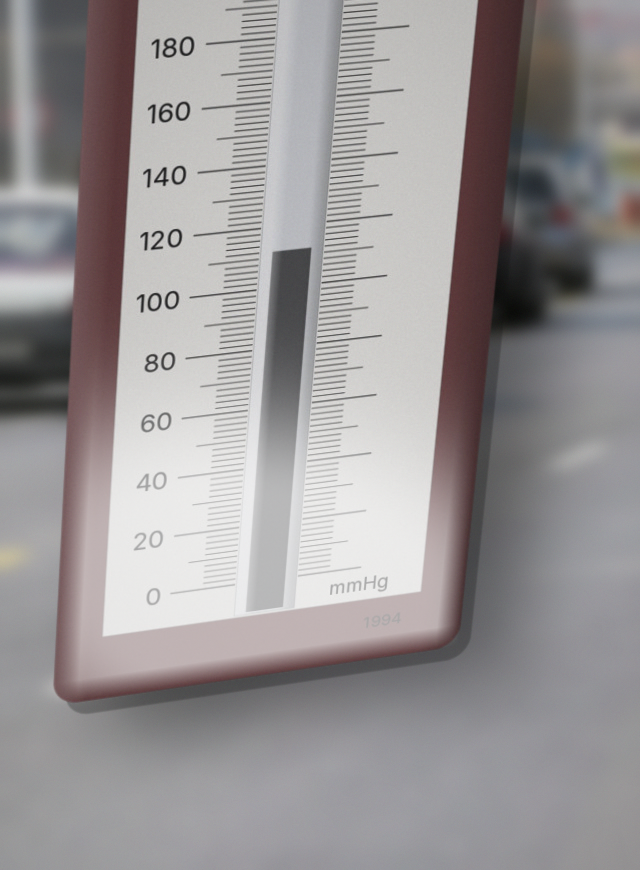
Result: 112mmHg
